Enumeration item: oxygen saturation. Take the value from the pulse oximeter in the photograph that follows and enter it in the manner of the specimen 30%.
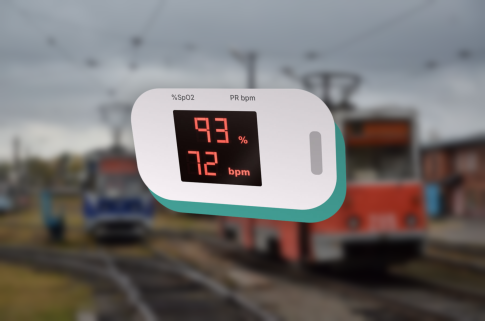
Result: 93%
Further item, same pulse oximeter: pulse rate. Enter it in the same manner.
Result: 72bpm
